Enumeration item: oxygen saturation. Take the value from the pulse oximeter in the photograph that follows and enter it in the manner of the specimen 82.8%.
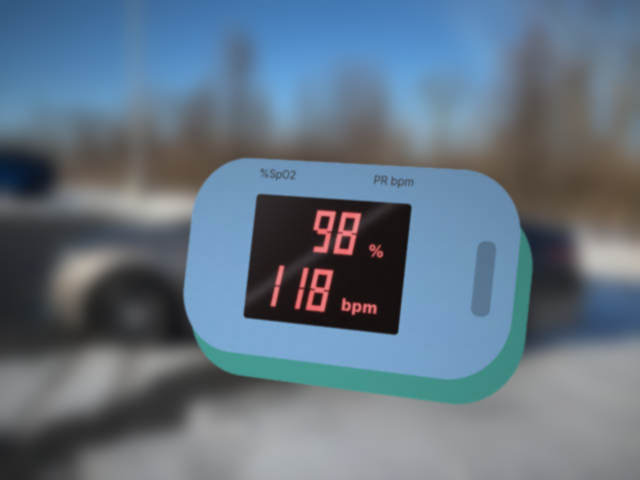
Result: 98%
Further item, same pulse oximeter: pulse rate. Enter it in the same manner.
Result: 118bpm
